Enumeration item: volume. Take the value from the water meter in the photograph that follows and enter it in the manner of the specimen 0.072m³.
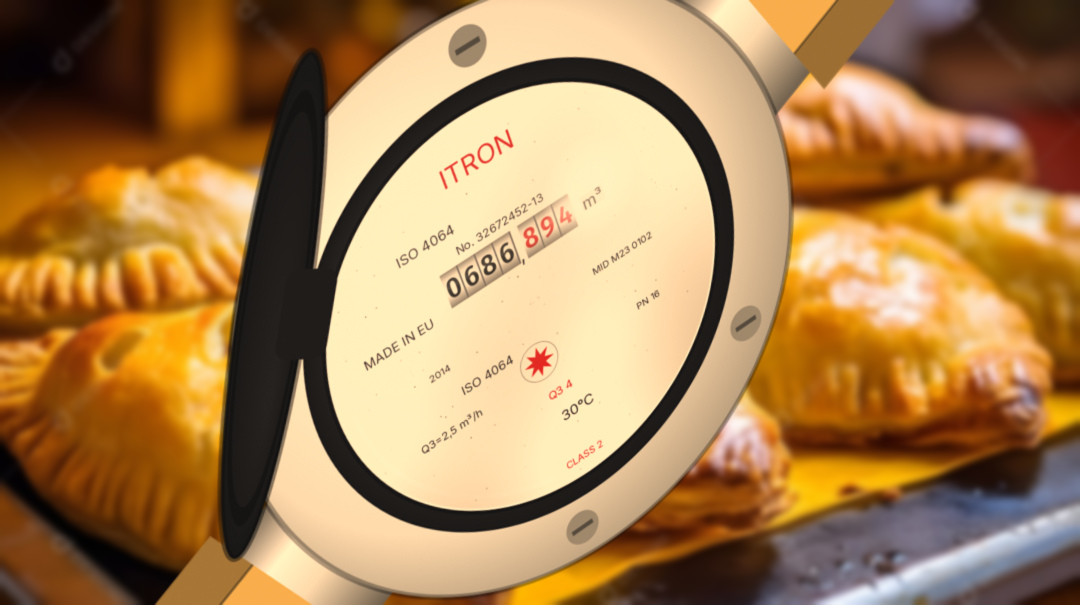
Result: 686.894m³
